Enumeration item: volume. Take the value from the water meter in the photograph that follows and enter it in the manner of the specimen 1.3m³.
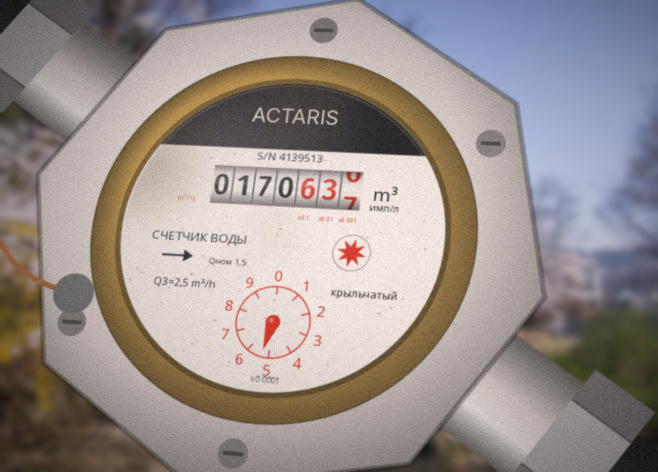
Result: 170.6365m³
